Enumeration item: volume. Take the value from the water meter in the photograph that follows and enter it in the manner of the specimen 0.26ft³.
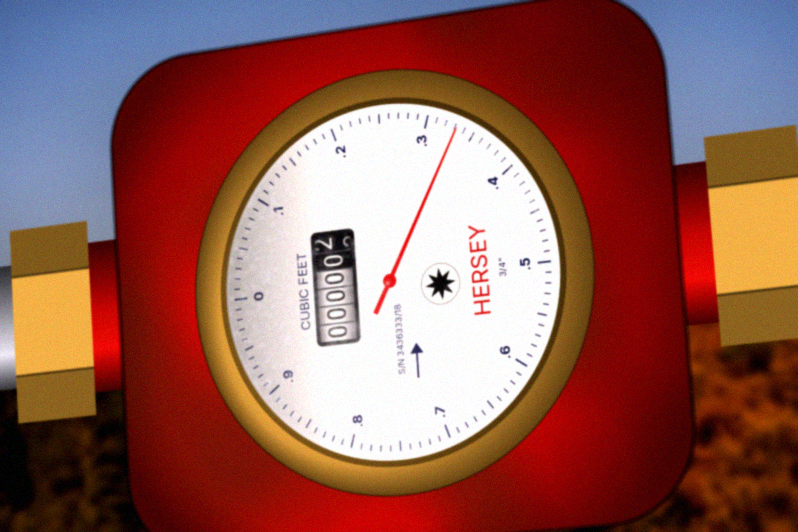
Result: 2.33ft³
